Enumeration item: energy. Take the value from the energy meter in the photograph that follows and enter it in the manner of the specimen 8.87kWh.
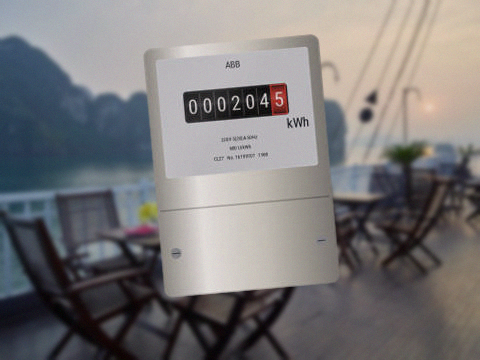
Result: 204.5kWh
